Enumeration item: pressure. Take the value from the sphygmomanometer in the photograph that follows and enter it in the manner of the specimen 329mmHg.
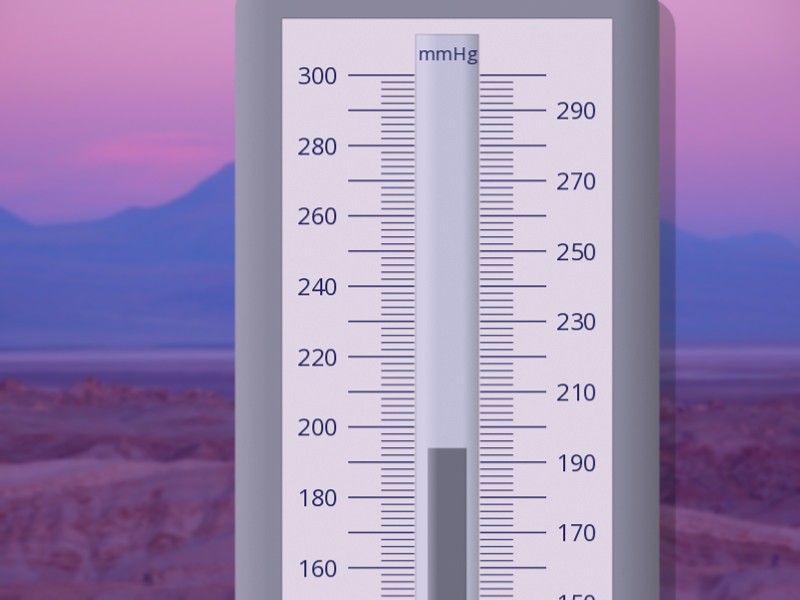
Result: 194mmHg
